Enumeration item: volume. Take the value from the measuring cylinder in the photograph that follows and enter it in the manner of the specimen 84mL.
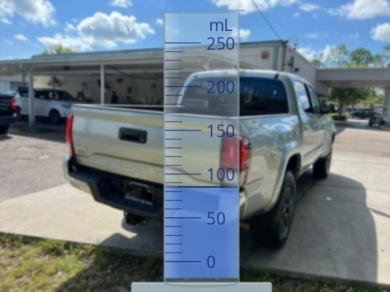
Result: 85mL
